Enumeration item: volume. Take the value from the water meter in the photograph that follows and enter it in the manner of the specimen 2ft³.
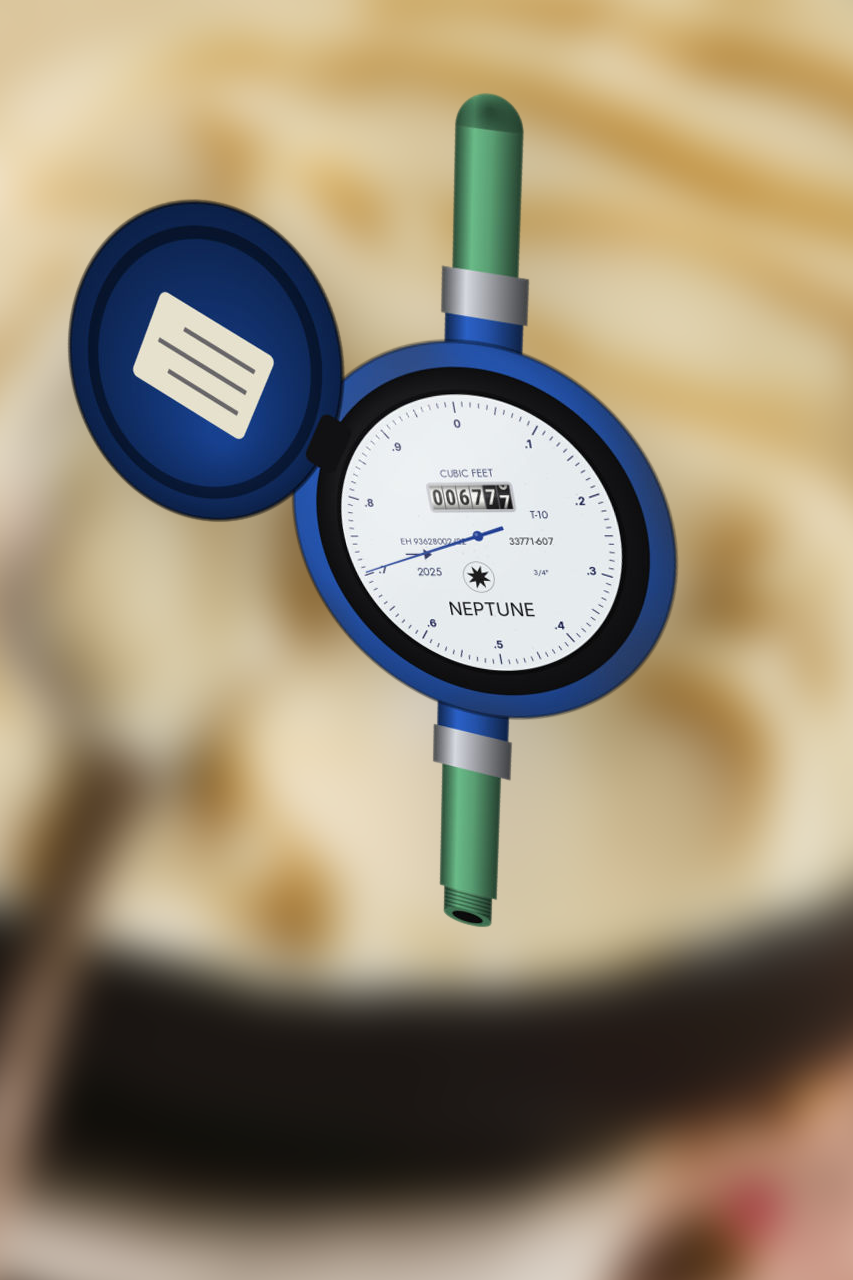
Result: 6776.70ft³
